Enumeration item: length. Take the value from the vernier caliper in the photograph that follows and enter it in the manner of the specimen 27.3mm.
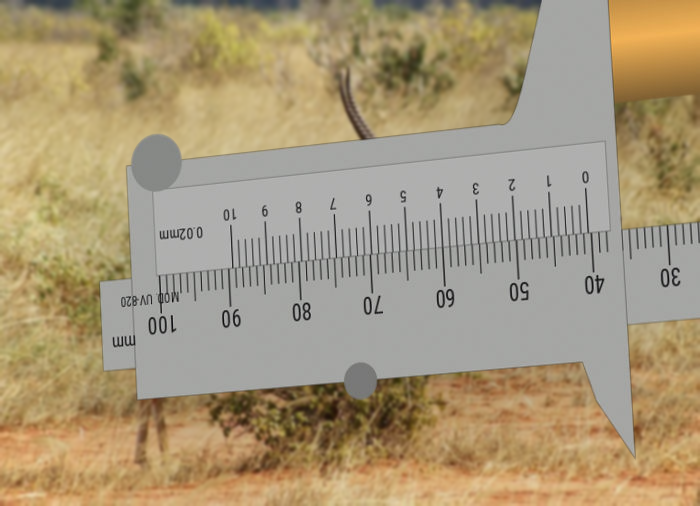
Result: 40.4mm
